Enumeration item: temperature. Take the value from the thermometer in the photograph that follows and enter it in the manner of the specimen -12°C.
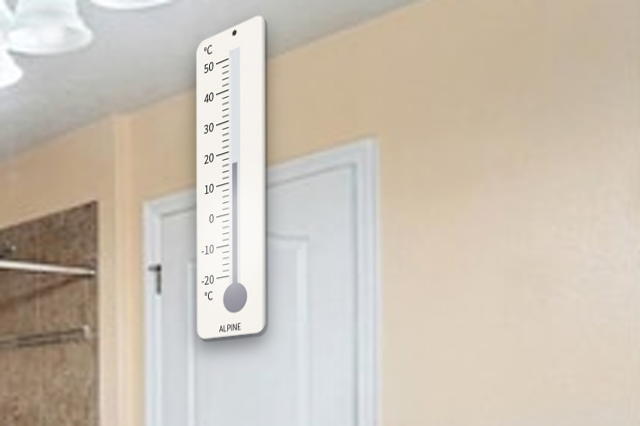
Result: 16°C
